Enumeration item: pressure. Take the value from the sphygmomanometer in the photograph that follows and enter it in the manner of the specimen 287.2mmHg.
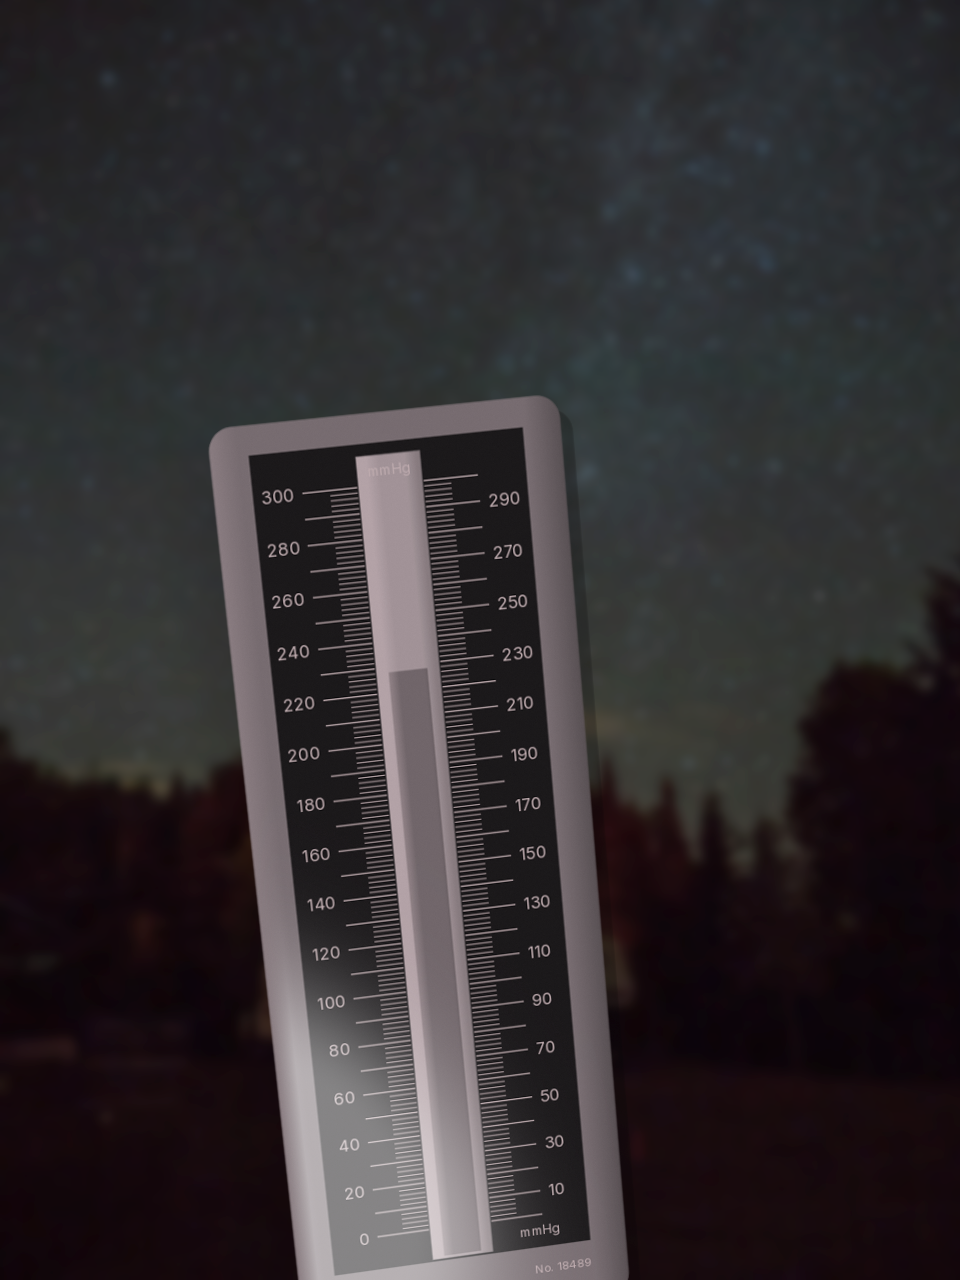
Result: 228mmHg
